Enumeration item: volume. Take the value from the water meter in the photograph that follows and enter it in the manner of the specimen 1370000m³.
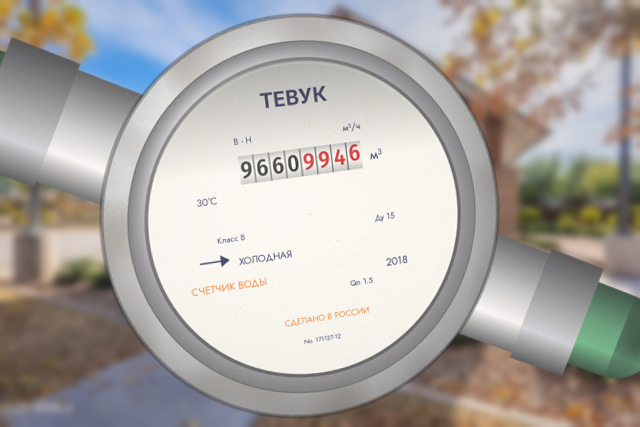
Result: 9660.9946m³
